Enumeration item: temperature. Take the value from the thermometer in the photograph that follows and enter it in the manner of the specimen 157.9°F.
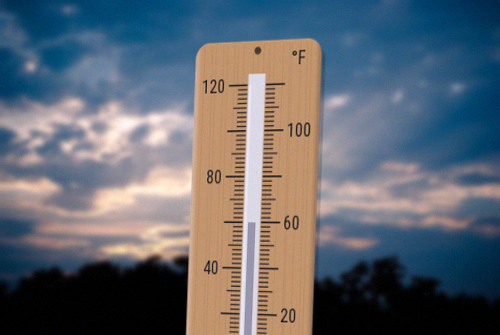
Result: 60°F
